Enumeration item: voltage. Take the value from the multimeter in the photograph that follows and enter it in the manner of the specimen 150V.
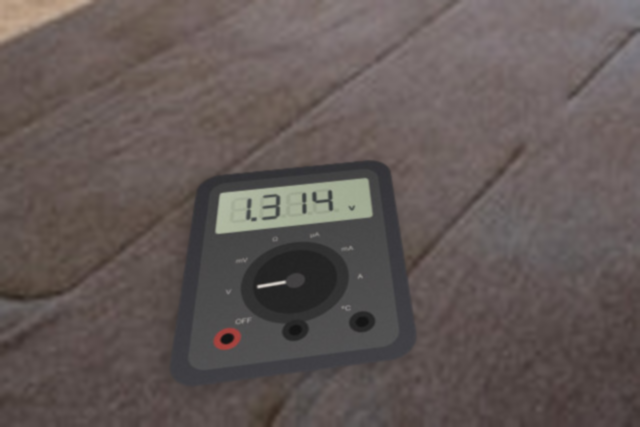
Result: 1.314V
